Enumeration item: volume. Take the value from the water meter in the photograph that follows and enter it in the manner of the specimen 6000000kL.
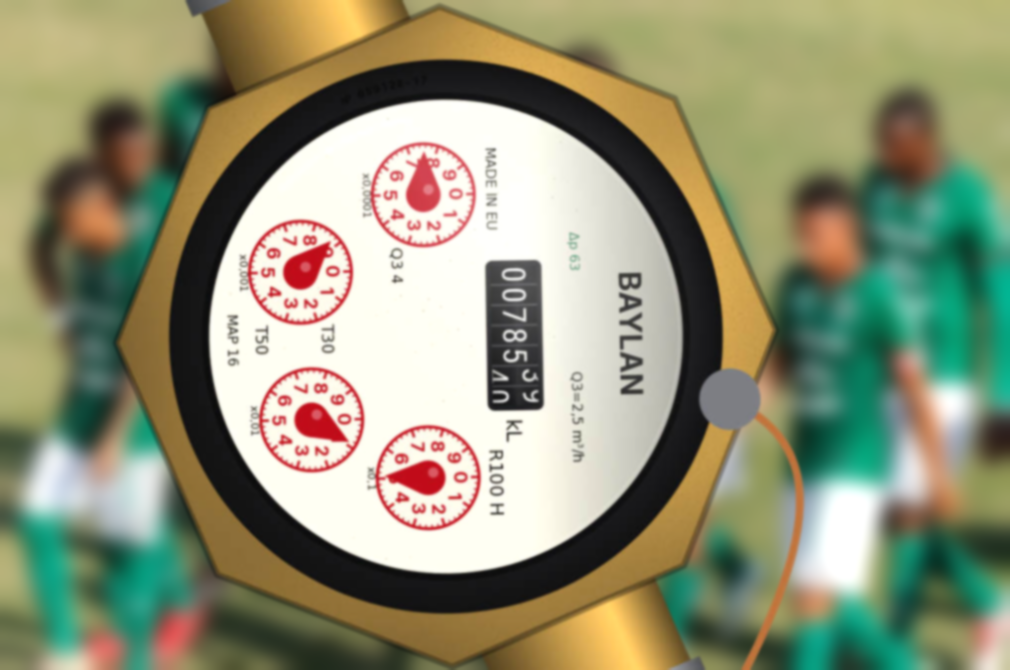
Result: 78539.5087kL
